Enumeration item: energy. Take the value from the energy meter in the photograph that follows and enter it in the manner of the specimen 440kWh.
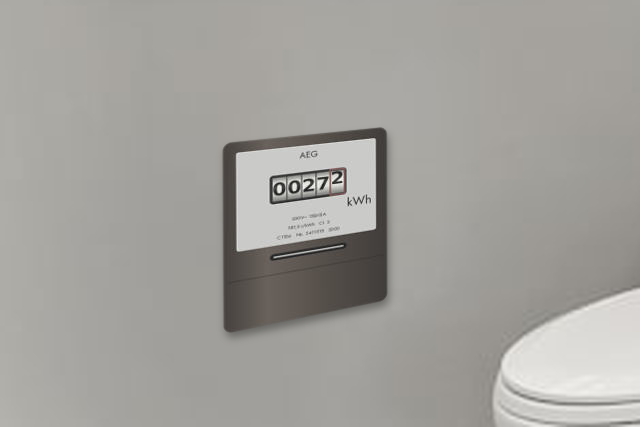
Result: 27.2kWh
